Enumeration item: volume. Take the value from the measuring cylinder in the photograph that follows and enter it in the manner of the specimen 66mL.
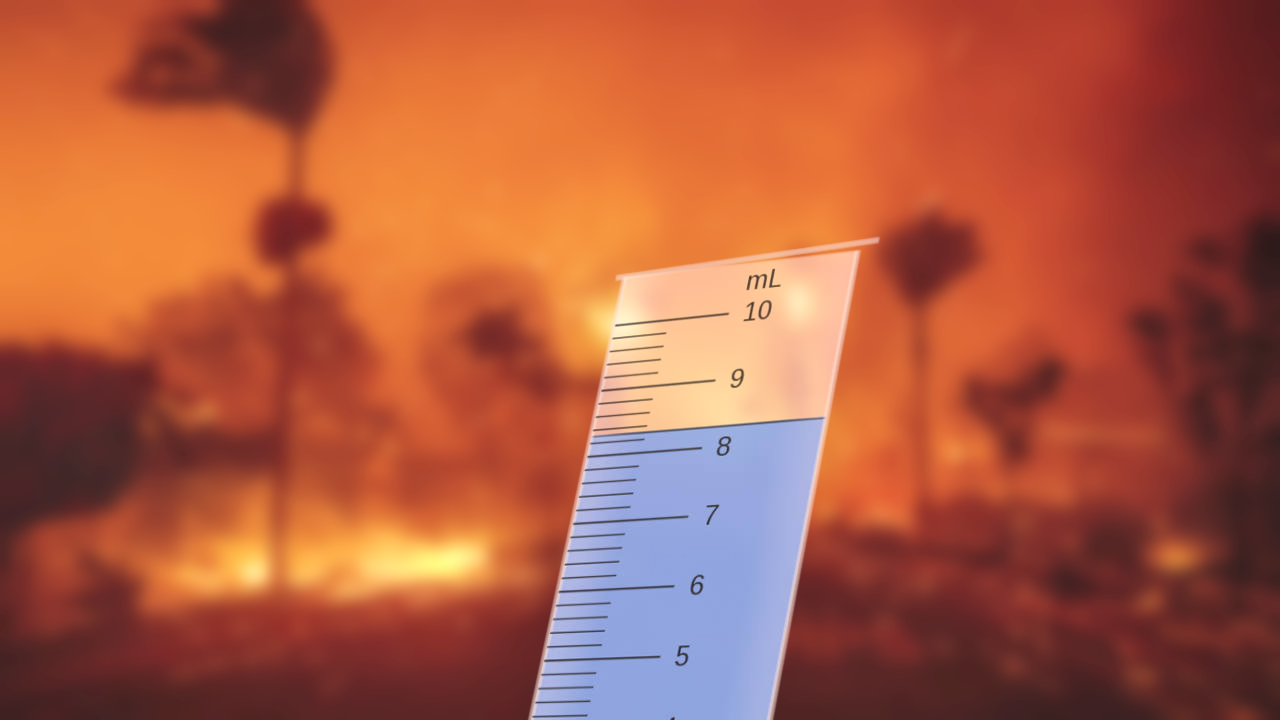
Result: 8.3mL
